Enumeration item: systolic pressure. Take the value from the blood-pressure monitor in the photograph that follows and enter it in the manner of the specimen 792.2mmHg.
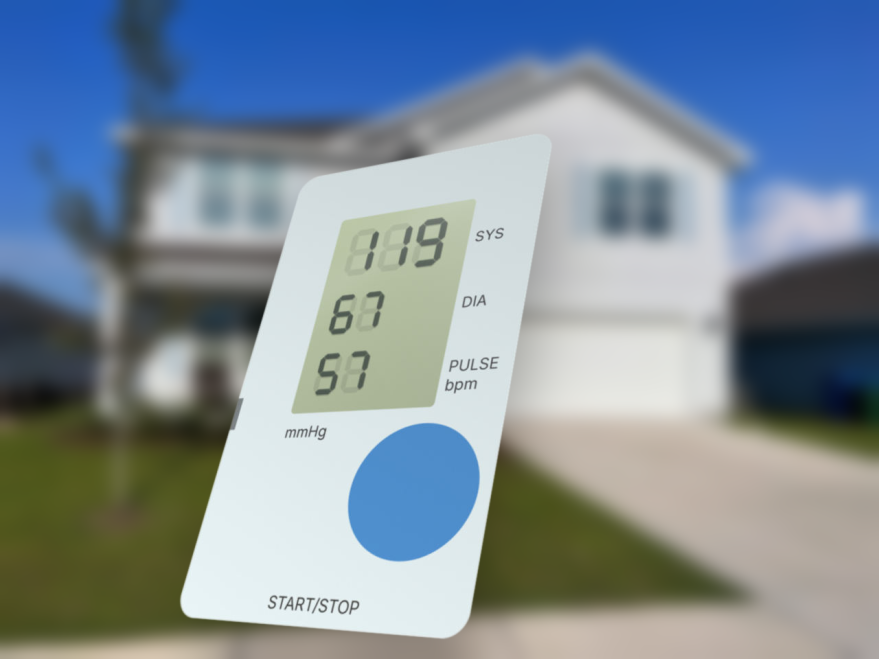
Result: 119mmHg
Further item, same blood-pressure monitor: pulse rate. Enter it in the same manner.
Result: 57bpm
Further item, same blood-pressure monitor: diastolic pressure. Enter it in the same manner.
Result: 67mmHg
